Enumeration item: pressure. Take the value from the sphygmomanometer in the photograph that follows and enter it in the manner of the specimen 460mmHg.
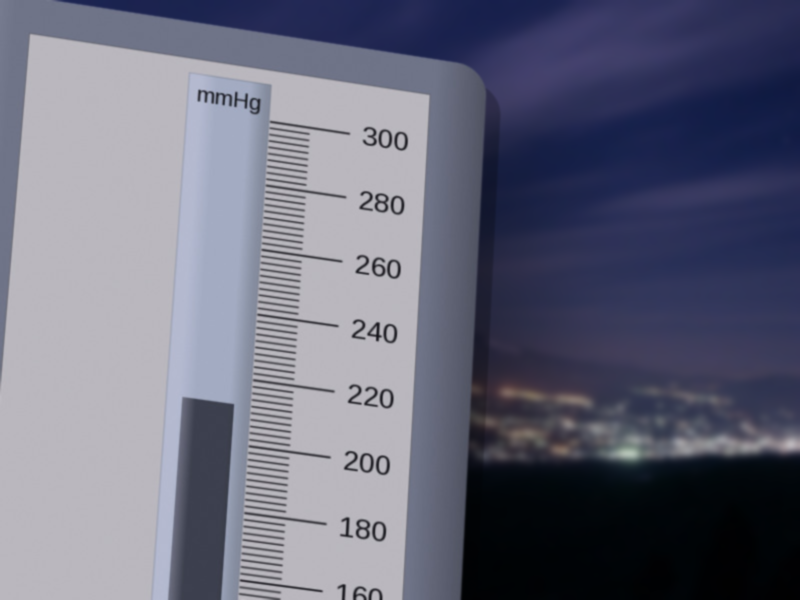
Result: 212mmHg
